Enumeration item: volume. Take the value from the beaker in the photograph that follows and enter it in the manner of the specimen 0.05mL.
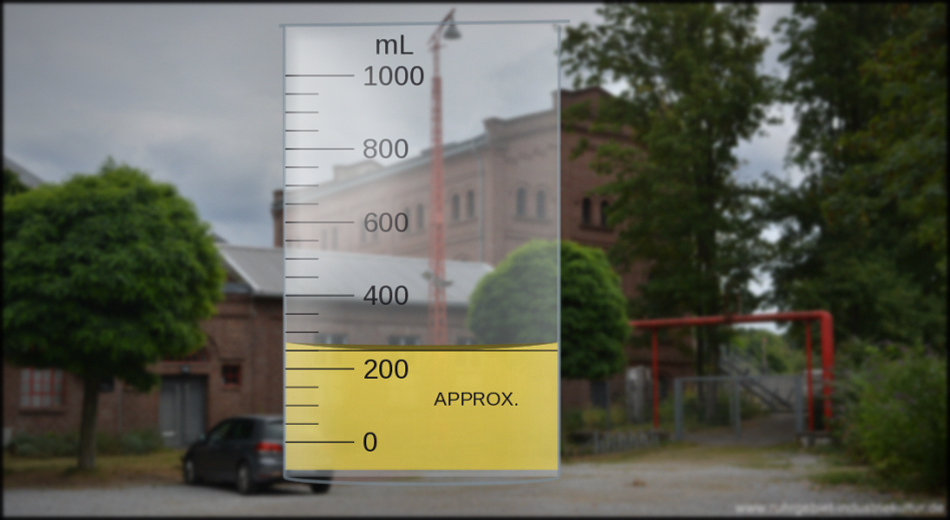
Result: 250mL
